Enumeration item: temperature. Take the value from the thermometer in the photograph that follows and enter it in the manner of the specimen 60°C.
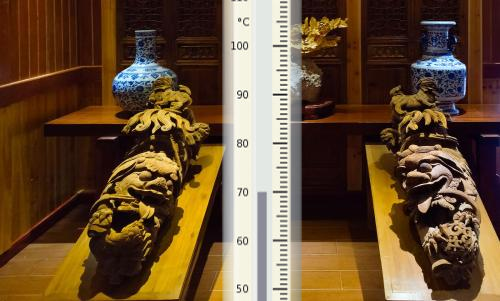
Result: 70°C
